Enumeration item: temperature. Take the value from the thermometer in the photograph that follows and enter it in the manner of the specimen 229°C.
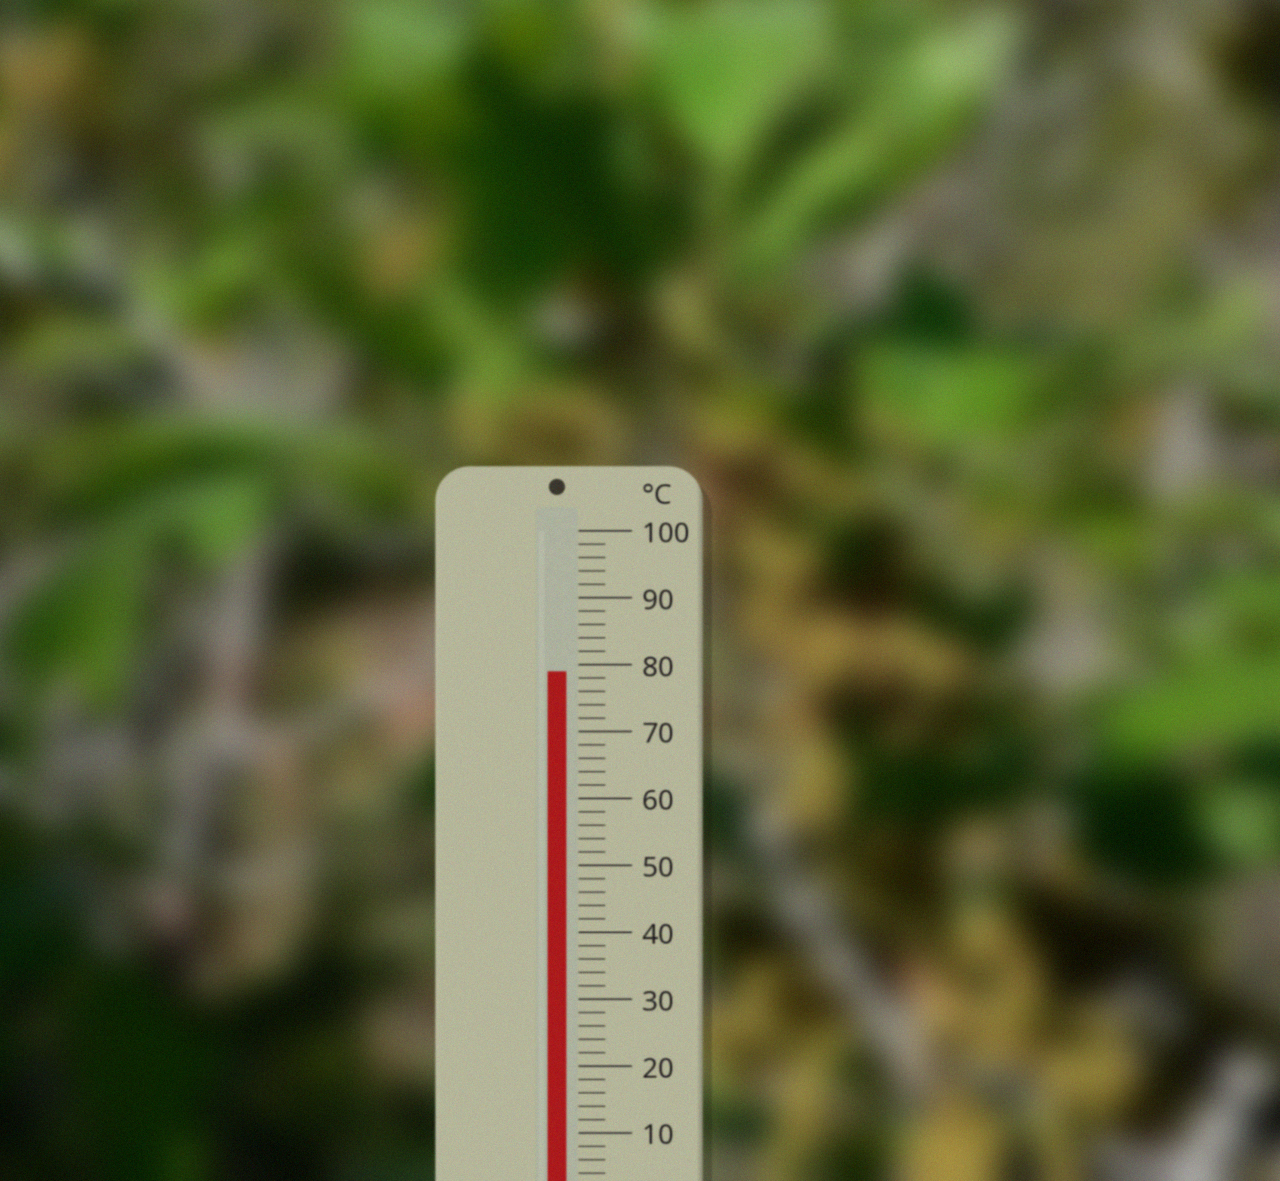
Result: 79°C
